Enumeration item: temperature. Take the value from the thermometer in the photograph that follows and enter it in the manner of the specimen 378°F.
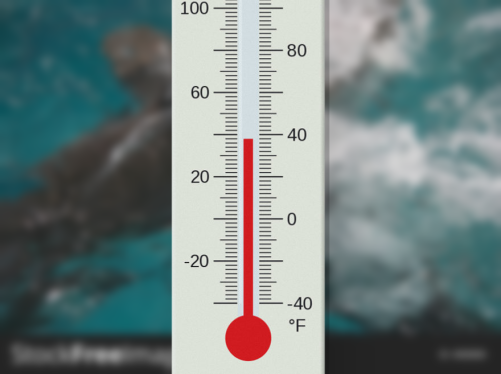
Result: 38°F
